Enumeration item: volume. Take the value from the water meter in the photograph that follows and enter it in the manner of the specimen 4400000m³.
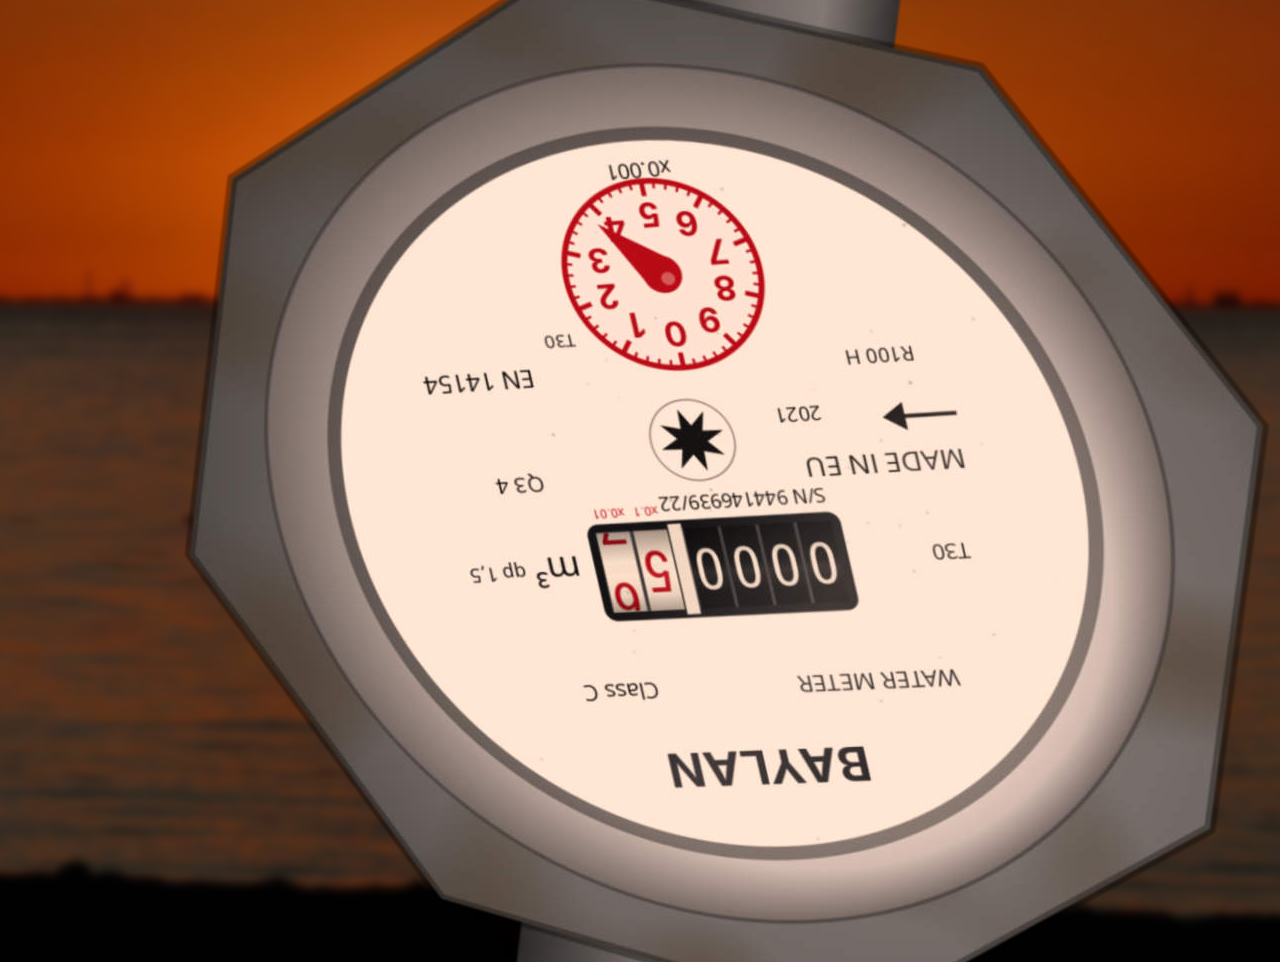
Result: 0.563m³
